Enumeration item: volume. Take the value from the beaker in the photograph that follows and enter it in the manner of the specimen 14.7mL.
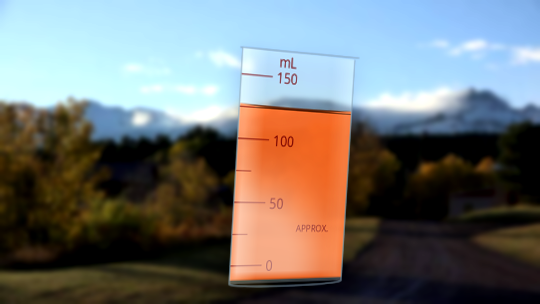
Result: 125mL
